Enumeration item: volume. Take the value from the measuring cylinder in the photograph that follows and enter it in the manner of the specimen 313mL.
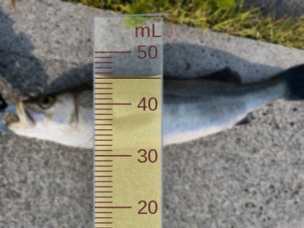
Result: 45mL
